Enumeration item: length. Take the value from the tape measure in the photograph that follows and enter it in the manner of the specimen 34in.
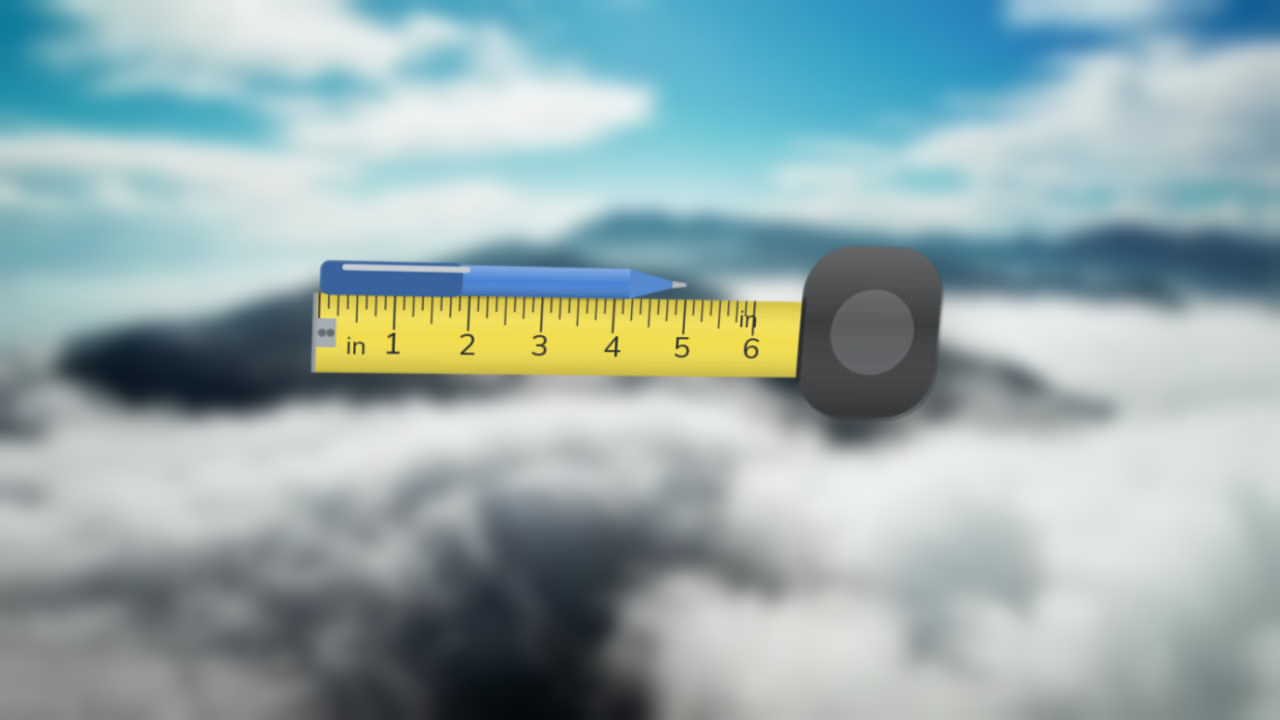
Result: 5in
